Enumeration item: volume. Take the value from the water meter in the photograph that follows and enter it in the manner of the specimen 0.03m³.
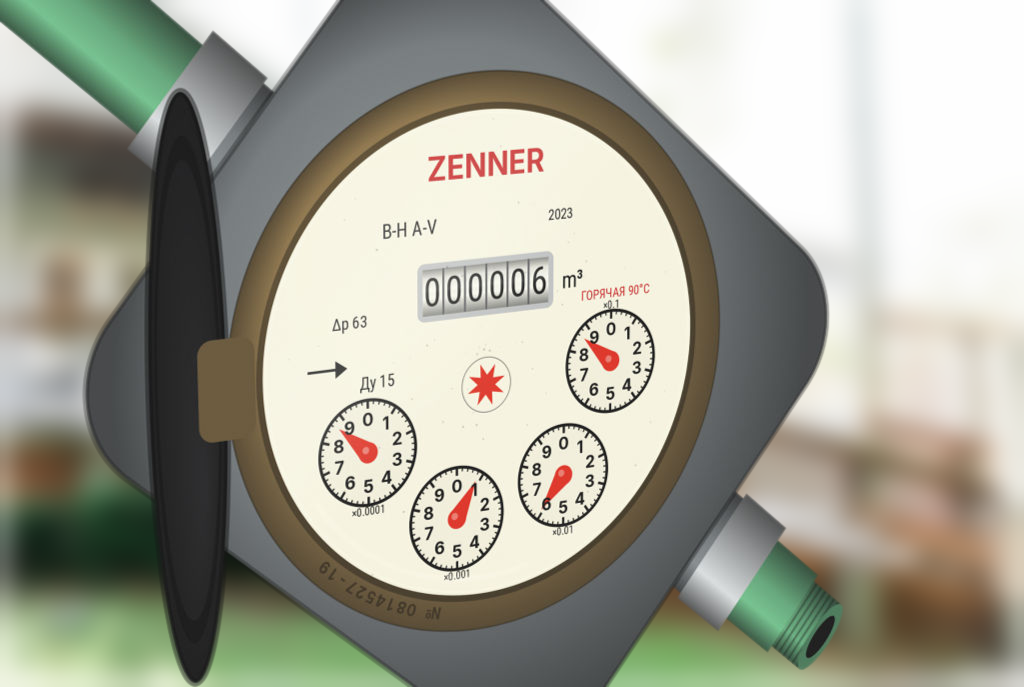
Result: 6.8608m³
